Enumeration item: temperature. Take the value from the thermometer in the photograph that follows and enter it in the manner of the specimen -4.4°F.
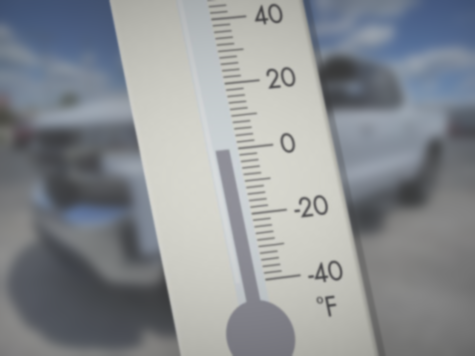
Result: 0°F
